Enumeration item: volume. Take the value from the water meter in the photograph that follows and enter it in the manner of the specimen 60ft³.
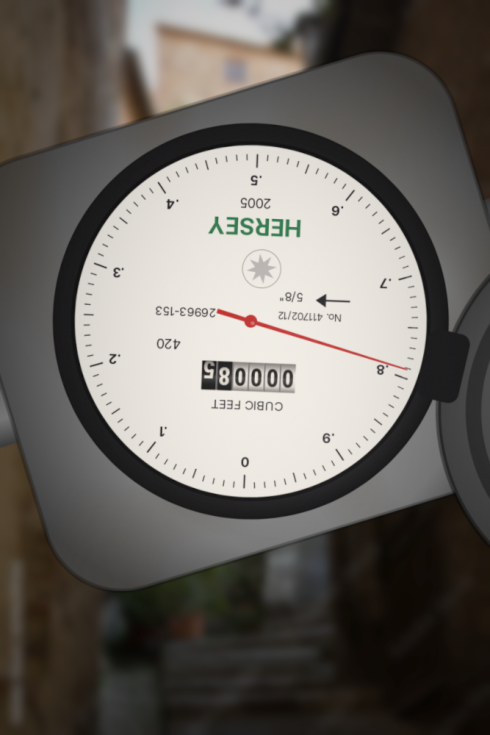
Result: 84.79ft³
